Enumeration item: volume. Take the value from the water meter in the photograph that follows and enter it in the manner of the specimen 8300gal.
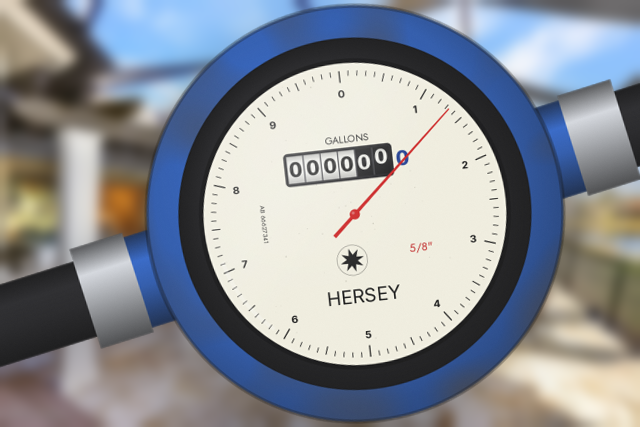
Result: 1.3gal
